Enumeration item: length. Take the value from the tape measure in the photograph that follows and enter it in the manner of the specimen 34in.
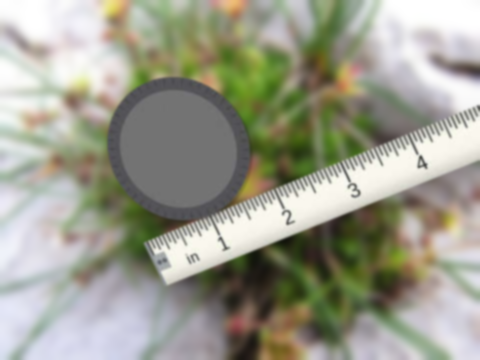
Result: 2in
